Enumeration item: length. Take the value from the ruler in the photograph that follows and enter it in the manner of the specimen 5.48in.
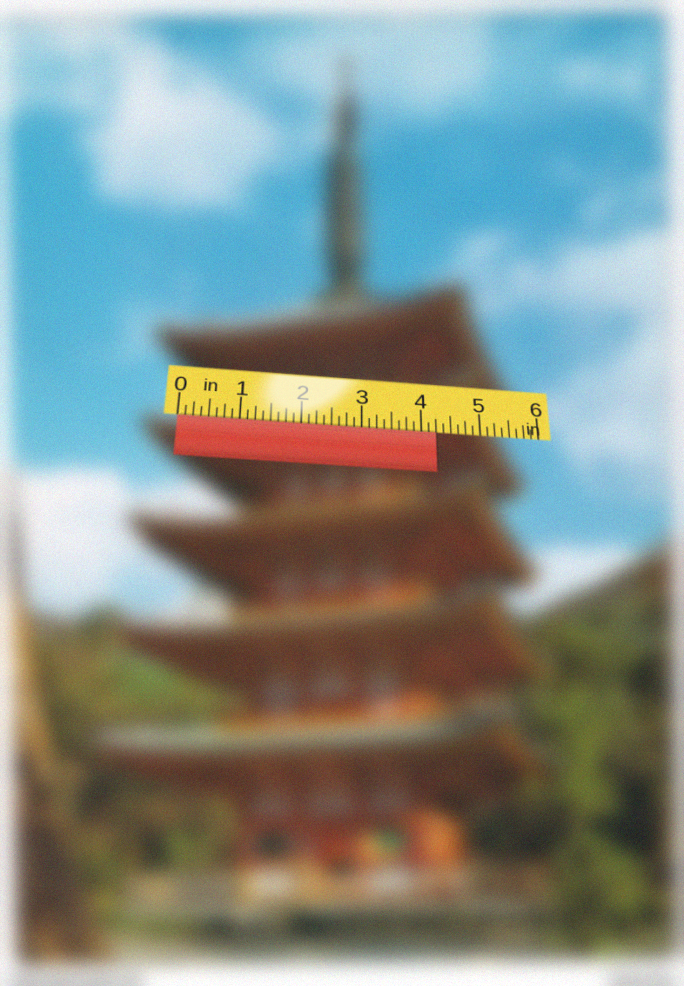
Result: 4.25in
